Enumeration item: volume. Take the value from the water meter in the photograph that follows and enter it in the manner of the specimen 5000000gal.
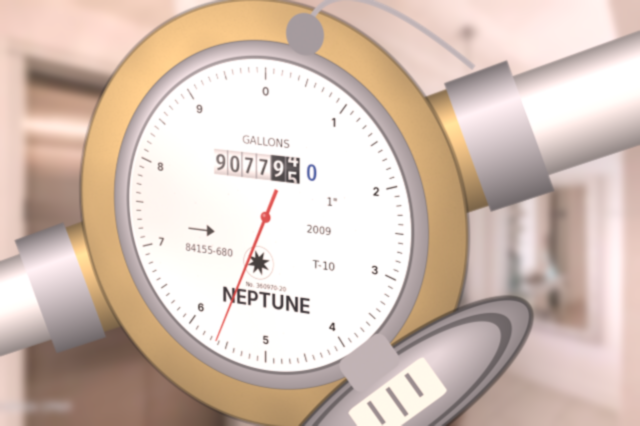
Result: 9077945.6gal
